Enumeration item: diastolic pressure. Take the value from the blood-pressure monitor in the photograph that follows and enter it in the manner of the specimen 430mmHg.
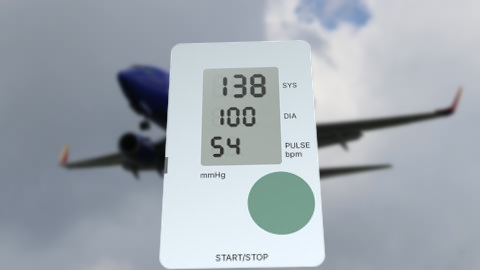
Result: 100mmHg
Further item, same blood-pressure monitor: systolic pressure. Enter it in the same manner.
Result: 138mmHg
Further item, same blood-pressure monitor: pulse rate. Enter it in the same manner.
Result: 54bpm
